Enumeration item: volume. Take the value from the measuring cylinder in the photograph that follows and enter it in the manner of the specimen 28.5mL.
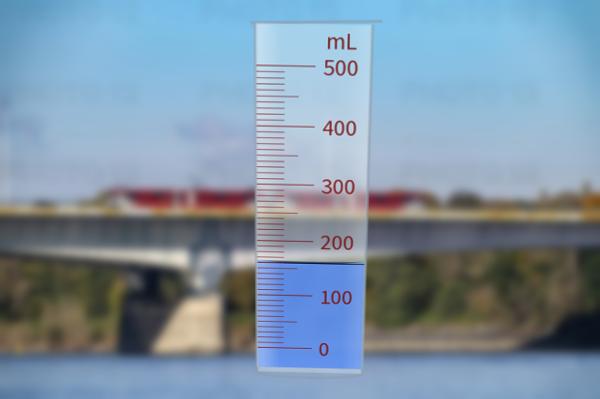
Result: 160mL
